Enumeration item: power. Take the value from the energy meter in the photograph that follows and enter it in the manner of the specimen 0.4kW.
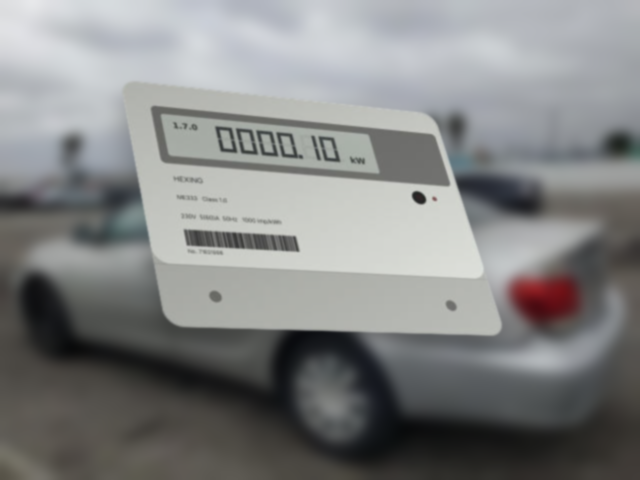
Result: 0.10kW
